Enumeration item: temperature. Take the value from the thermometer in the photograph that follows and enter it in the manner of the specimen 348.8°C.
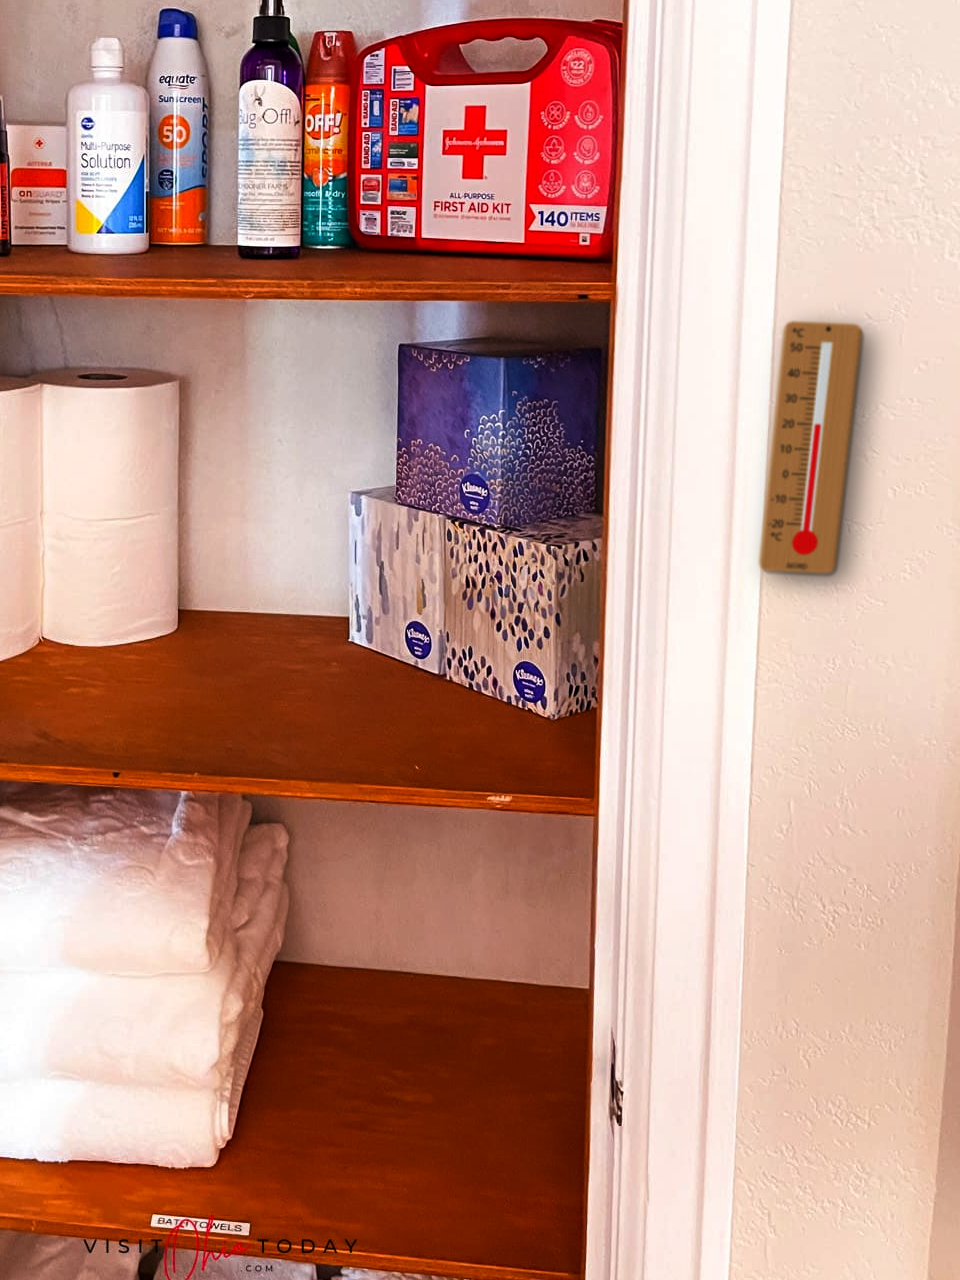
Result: 20°C
